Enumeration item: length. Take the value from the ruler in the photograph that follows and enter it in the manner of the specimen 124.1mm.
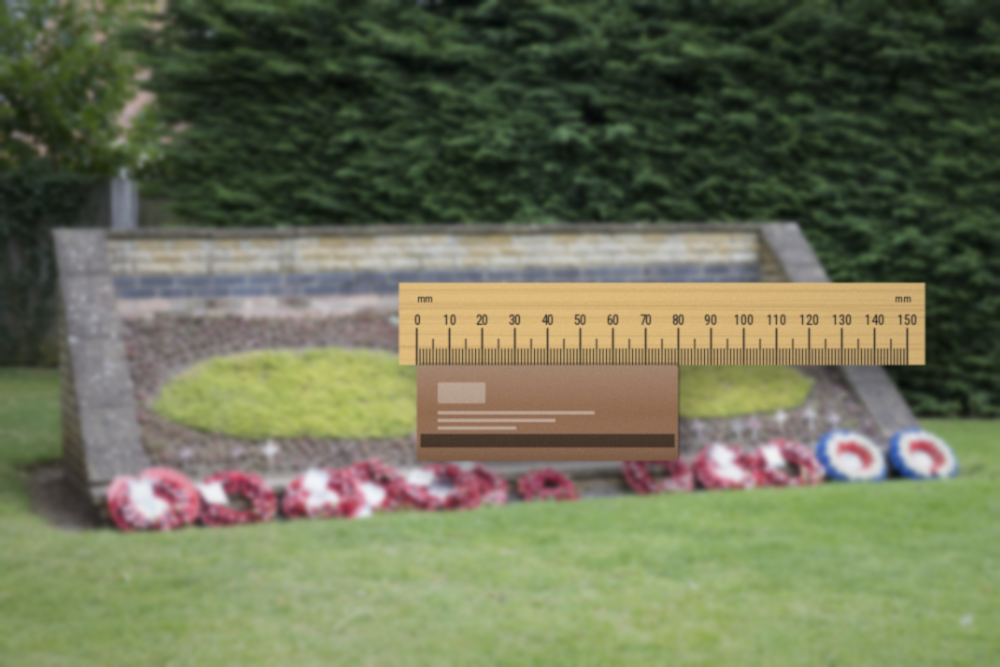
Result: 80mm
